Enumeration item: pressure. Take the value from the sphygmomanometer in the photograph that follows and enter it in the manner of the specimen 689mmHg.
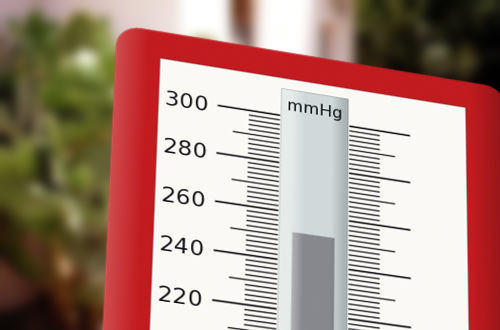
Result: 252mmHg
